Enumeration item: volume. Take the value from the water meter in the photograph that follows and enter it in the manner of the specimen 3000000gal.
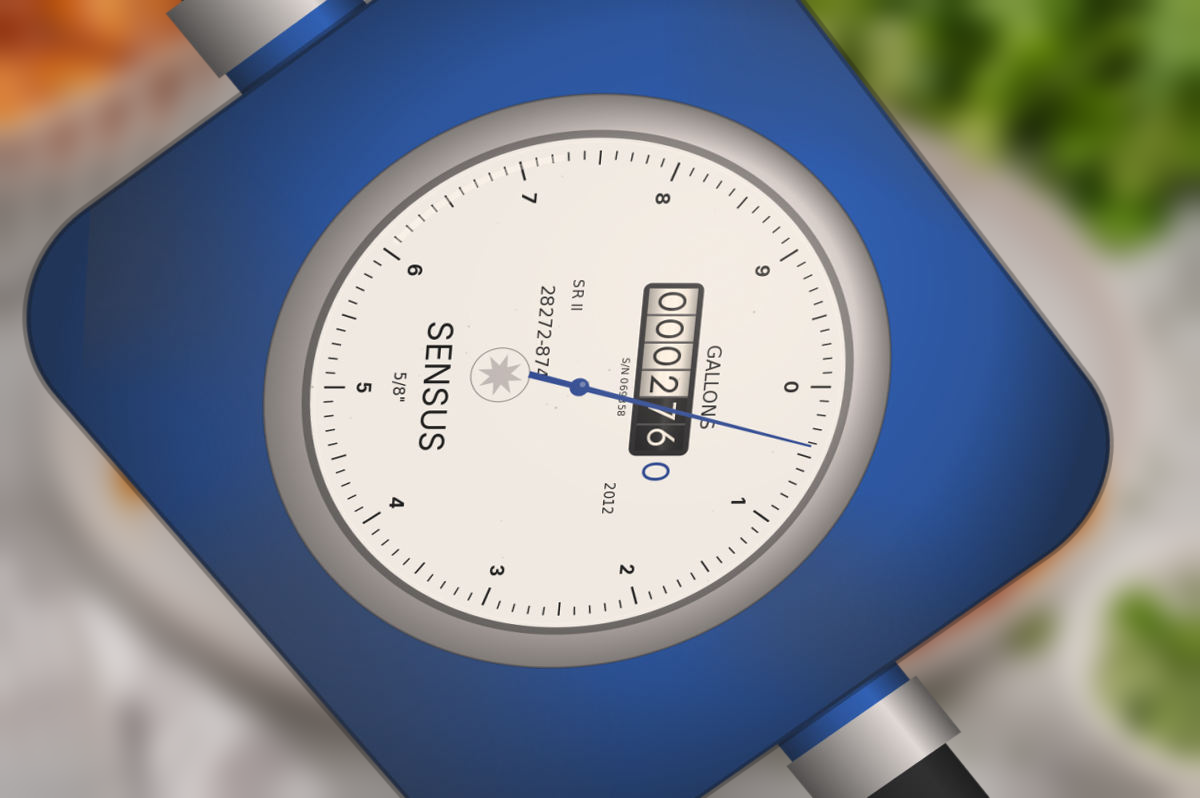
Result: 2760.4gal
